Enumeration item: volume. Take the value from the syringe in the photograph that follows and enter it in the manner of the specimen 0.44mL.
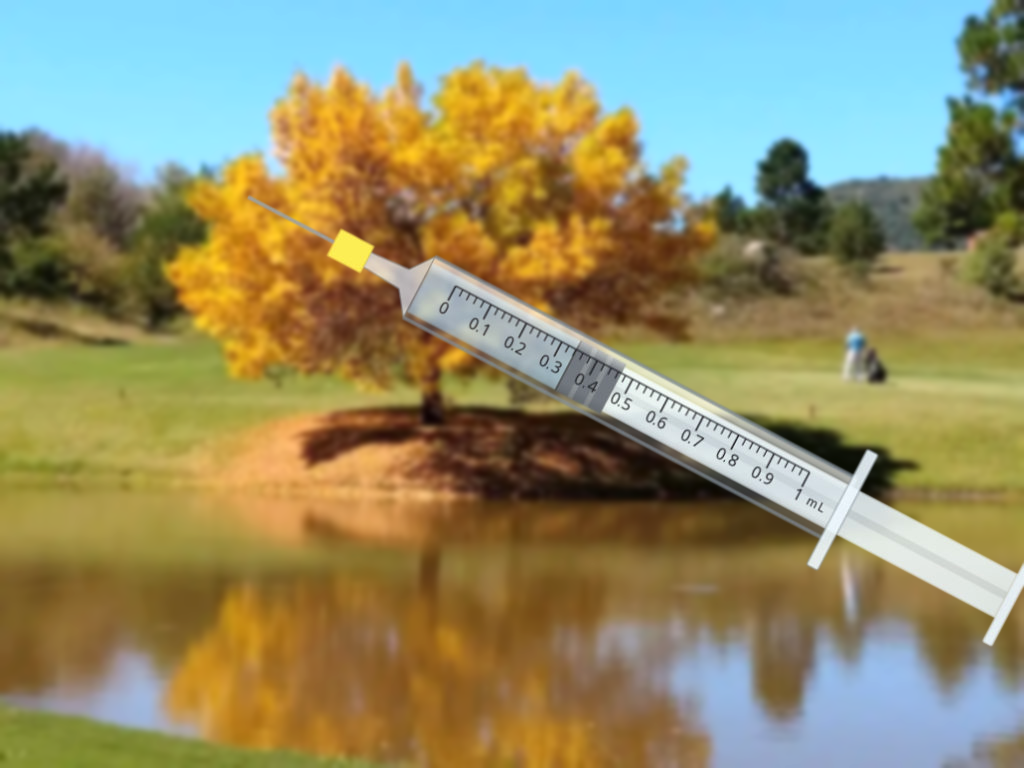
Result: 0.34mL
